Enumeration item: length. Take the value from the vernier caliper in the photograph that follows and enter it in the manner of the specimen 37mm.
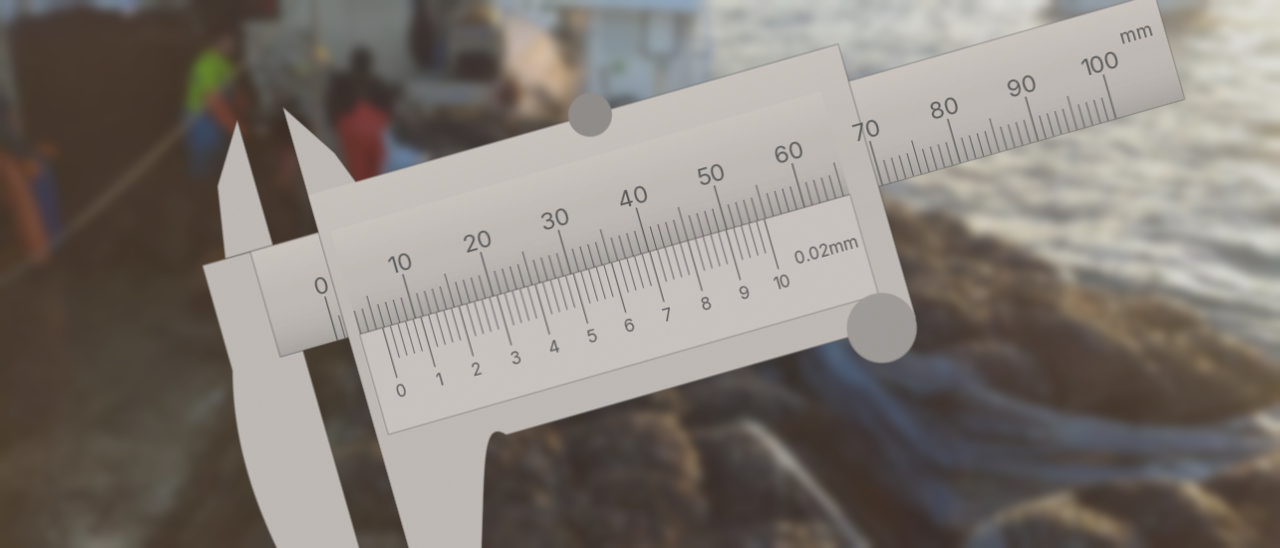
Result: 5.8mm
